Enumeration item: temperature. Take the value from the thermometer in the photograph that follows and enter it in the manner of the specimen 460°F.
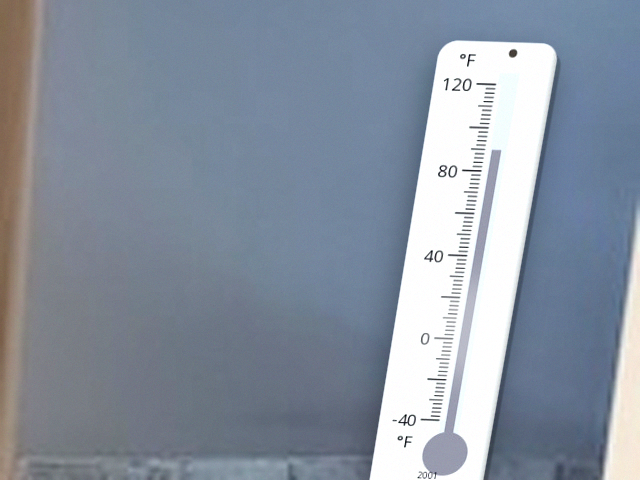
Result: 90°F
